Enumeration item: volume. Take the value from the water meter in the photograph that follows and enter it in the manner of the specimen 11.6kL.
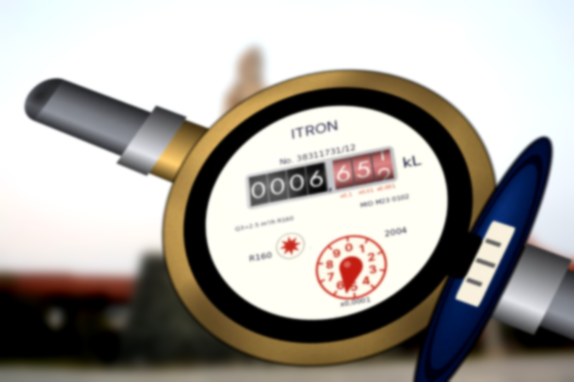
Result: 6.6515kL
